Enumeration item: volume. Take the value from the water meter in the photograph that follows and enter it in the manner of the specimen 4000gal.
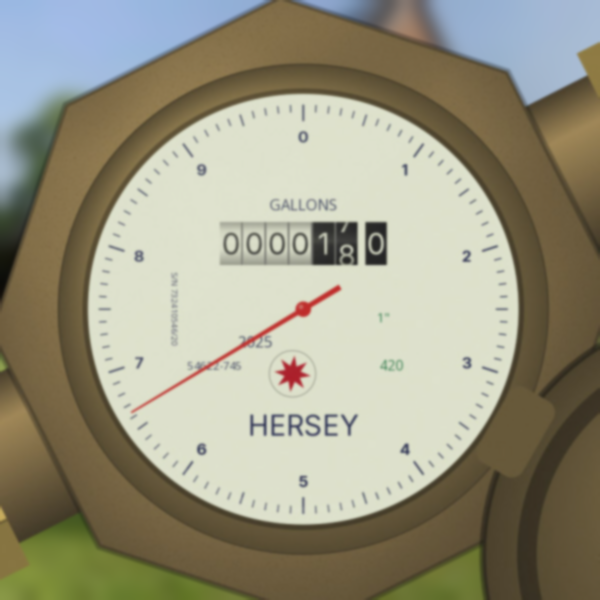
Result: 176.6gal
